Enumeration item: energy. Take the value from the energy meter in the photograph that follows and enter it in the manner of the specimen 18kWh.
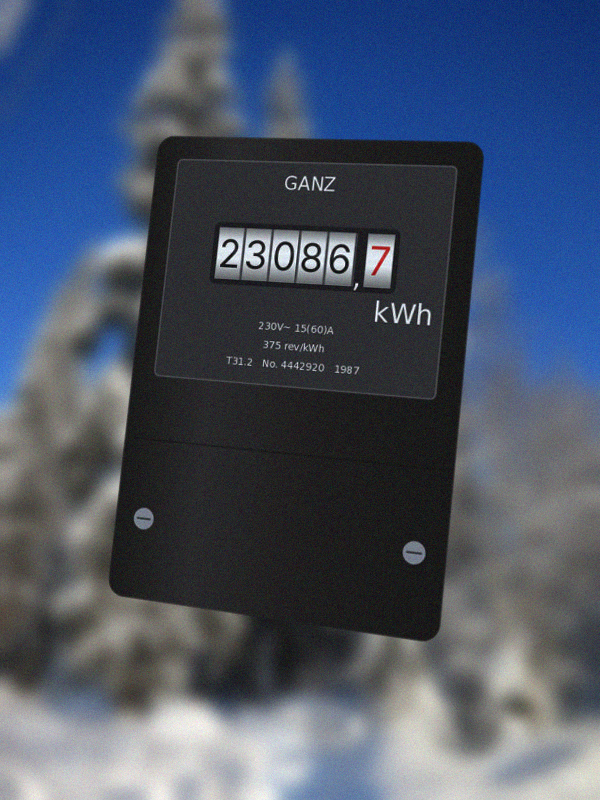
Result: 23086.7kWh
